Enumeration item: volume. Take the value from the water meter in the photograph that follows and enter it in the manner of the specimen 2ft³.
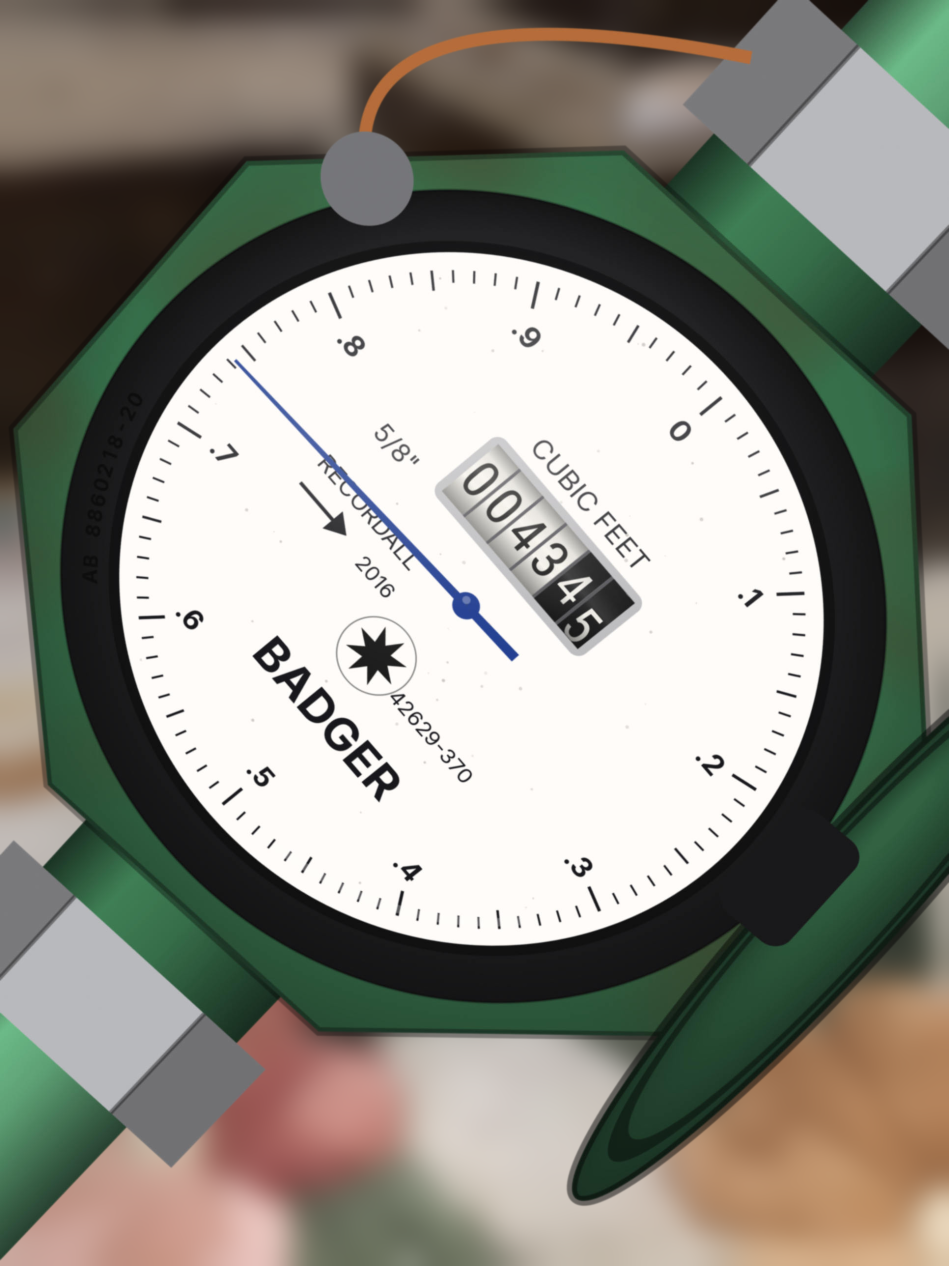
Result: 4344.74ft³
